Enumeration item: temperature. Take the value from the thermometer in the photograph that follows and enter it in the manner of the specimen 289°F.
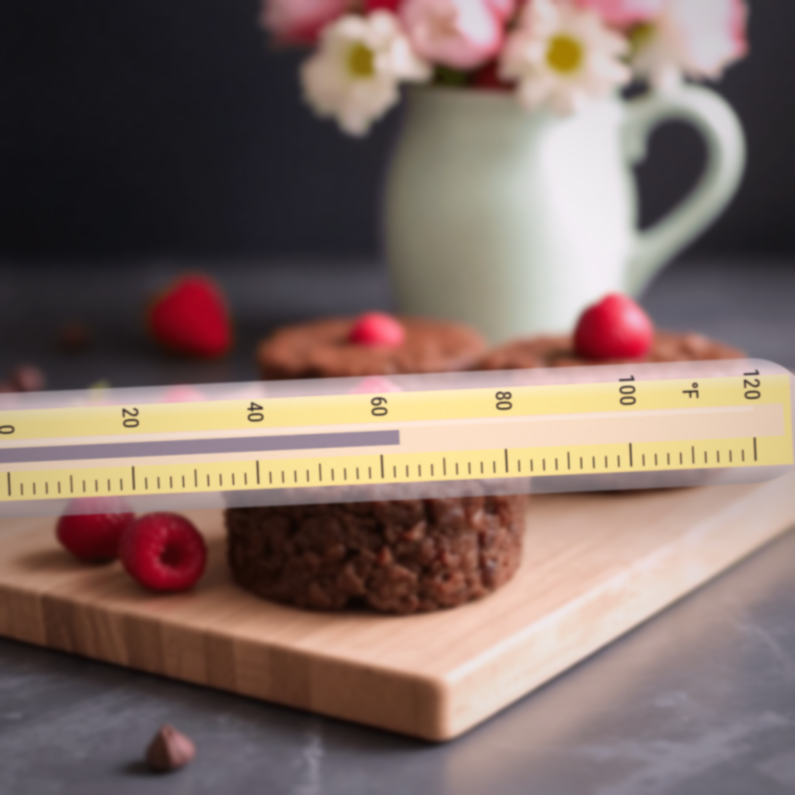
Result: 63°F
